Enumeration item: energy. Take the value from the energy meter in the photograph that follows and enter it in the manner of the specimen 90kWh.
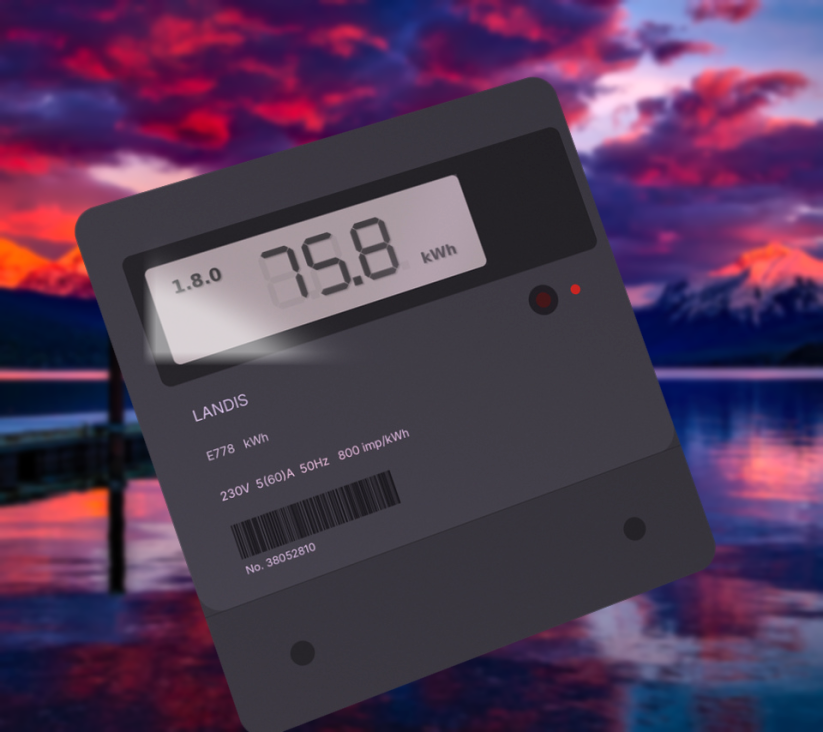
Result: 75.8kWh
